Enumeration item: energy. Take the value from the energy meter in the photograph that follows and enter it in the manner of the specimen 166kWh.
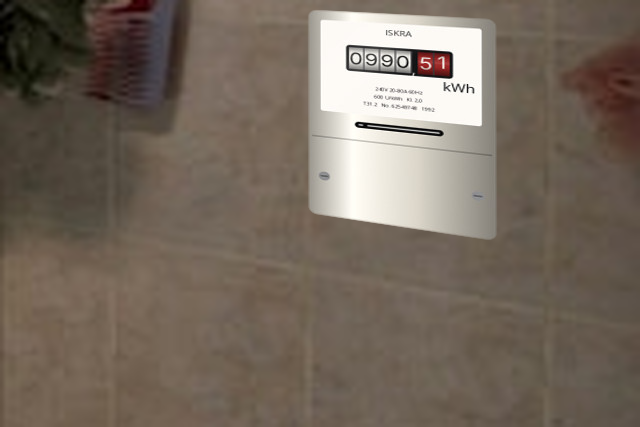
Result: 990.51kWh
